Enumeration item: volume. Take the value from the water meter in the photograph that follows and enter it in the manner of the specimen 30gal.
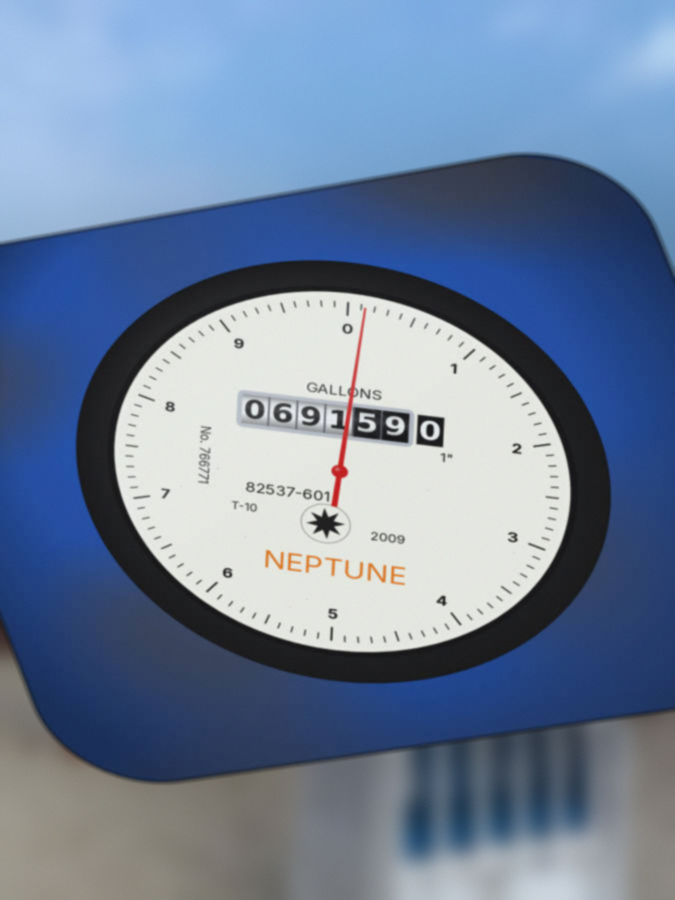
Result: 691590.1gal
